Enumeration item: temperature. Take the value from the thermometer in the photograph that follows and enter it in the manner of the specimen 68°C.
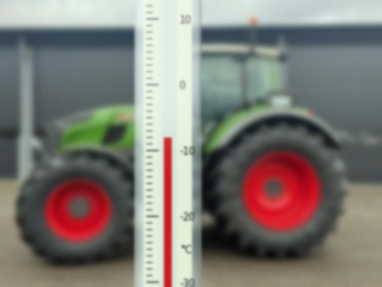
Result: -8°C
